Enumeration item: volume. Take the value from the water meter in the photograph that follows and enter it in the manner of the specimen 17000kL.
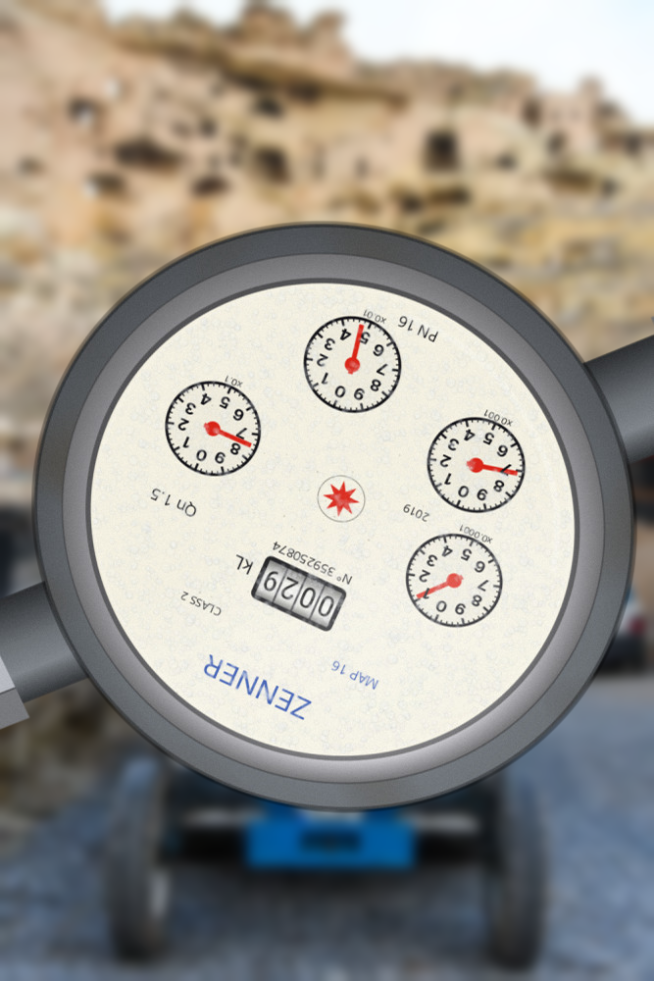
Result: 29.7471kL
